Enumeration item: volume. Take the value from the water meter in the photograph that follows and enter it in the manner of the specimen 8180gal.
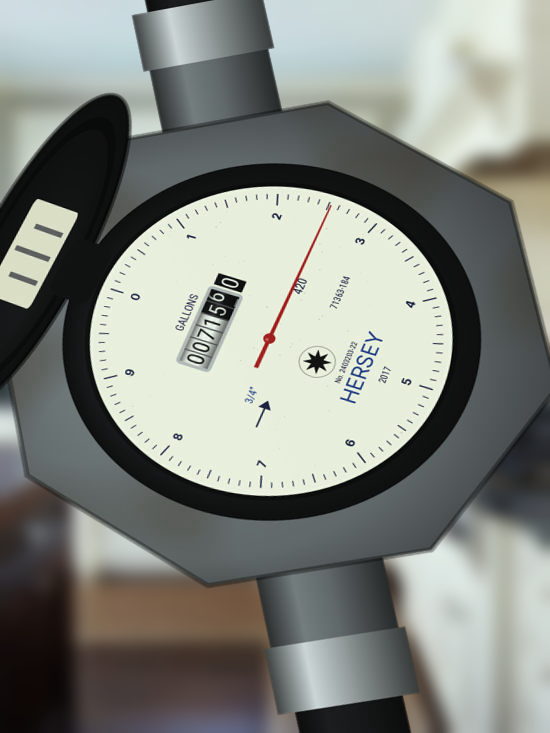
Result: 71562.5gal
